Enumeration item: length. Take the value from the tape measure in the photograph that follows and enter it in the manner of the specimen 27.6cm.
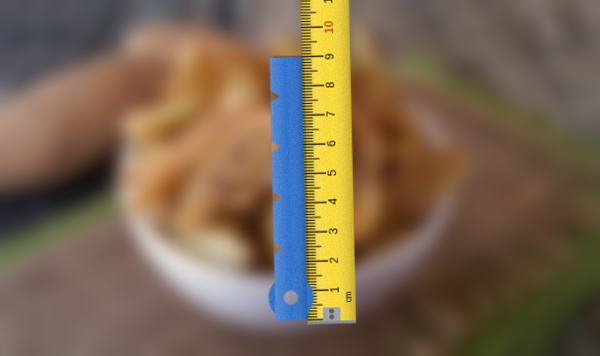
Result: 9cm
